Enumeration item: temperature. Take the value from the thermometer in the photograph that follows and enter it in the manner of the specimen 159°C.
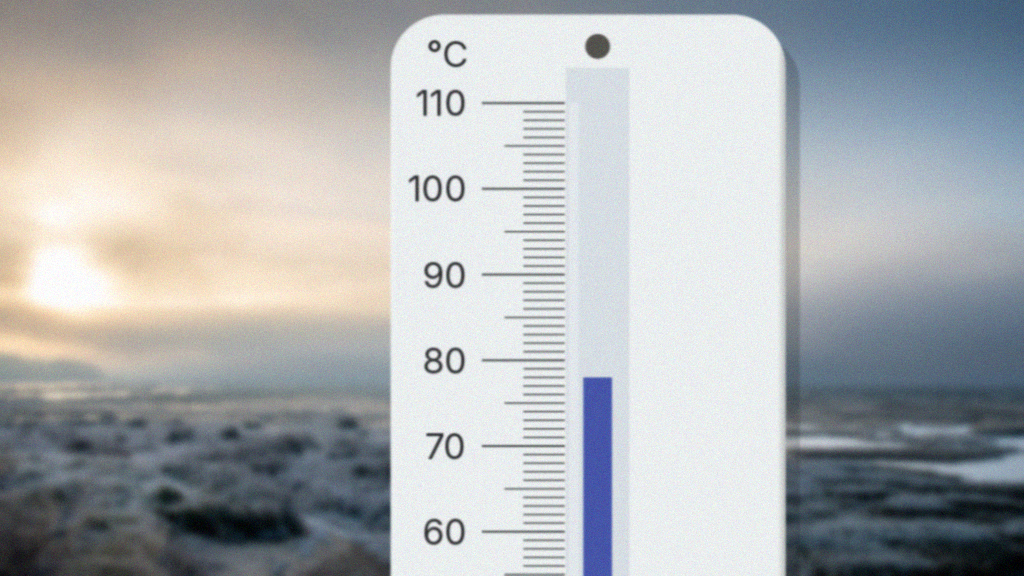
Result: 78°C
